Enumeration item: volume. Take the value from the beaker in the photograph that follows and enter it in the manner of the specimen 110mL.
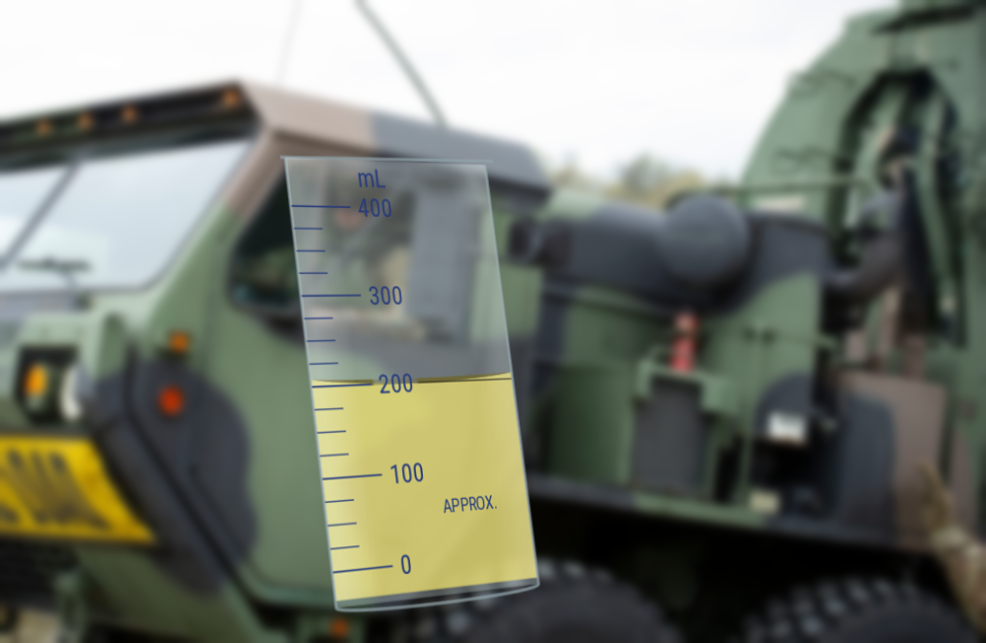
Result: 200mL
